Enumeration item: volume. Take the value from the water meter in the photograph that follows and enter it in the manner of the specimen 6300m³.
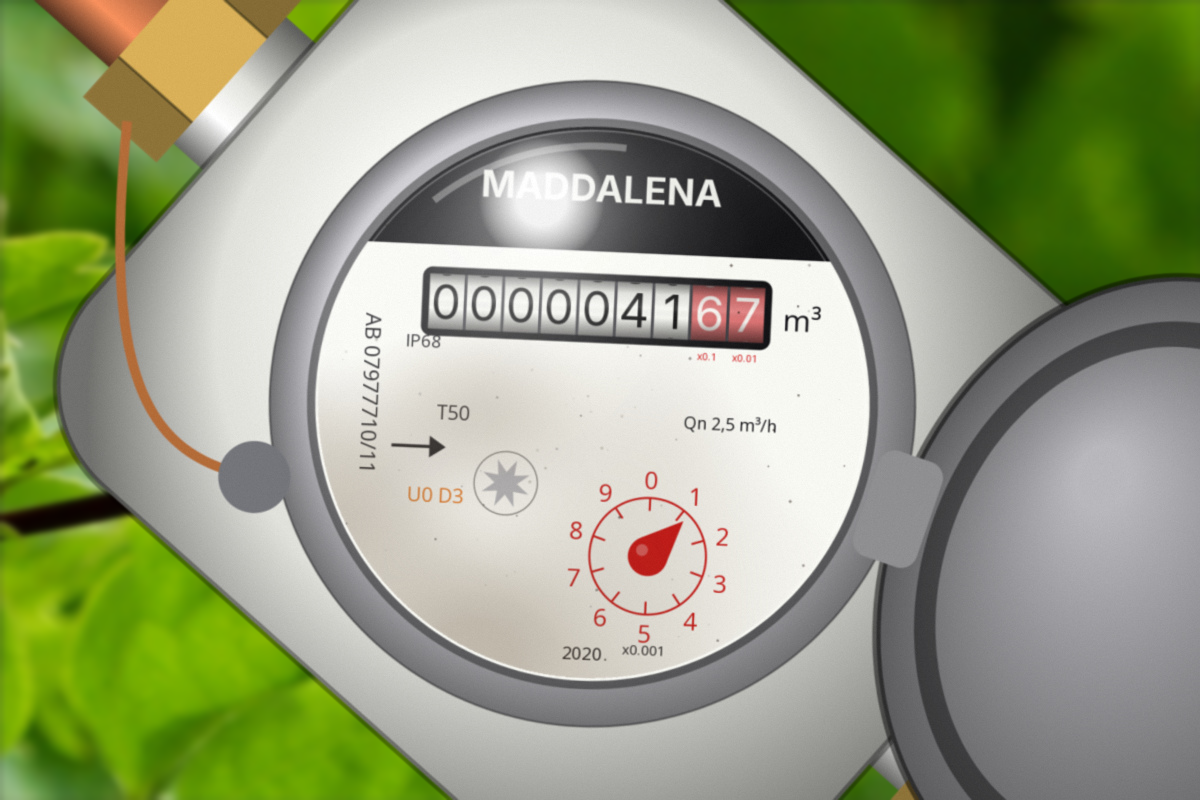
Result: 41.671m³
